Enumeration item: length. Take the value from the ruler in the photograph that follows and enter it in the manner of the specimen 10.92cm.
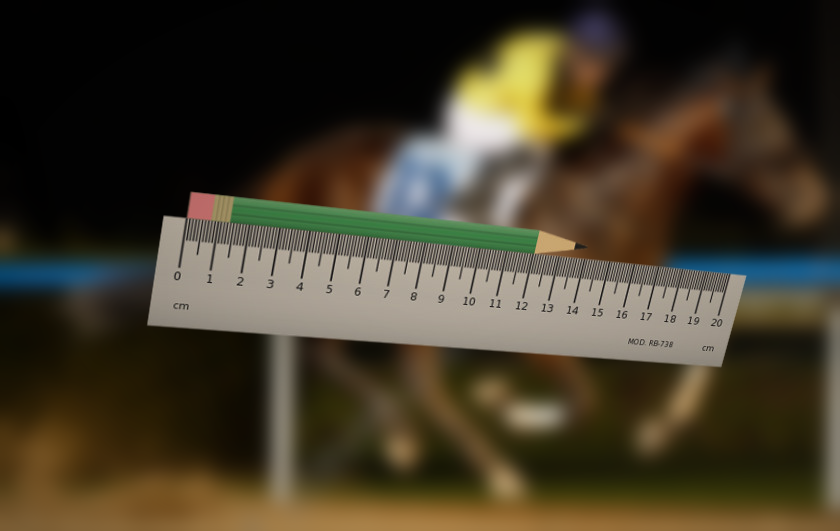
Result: 14cm
